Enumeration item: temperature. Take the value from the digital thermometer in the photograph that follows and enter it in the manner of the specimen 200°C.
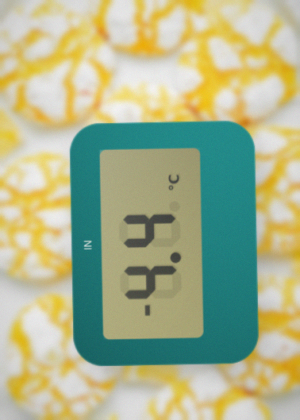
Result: -4.4°C
